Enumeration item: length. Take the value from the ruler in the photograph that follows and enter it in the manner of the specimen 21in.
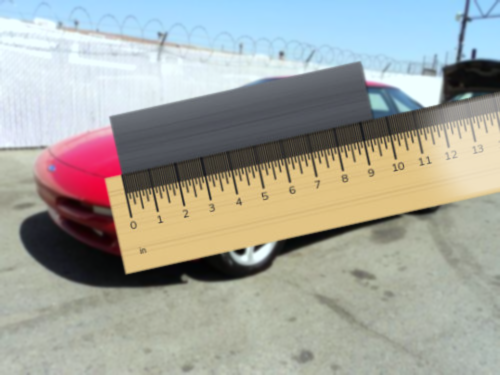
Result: 9.5in
